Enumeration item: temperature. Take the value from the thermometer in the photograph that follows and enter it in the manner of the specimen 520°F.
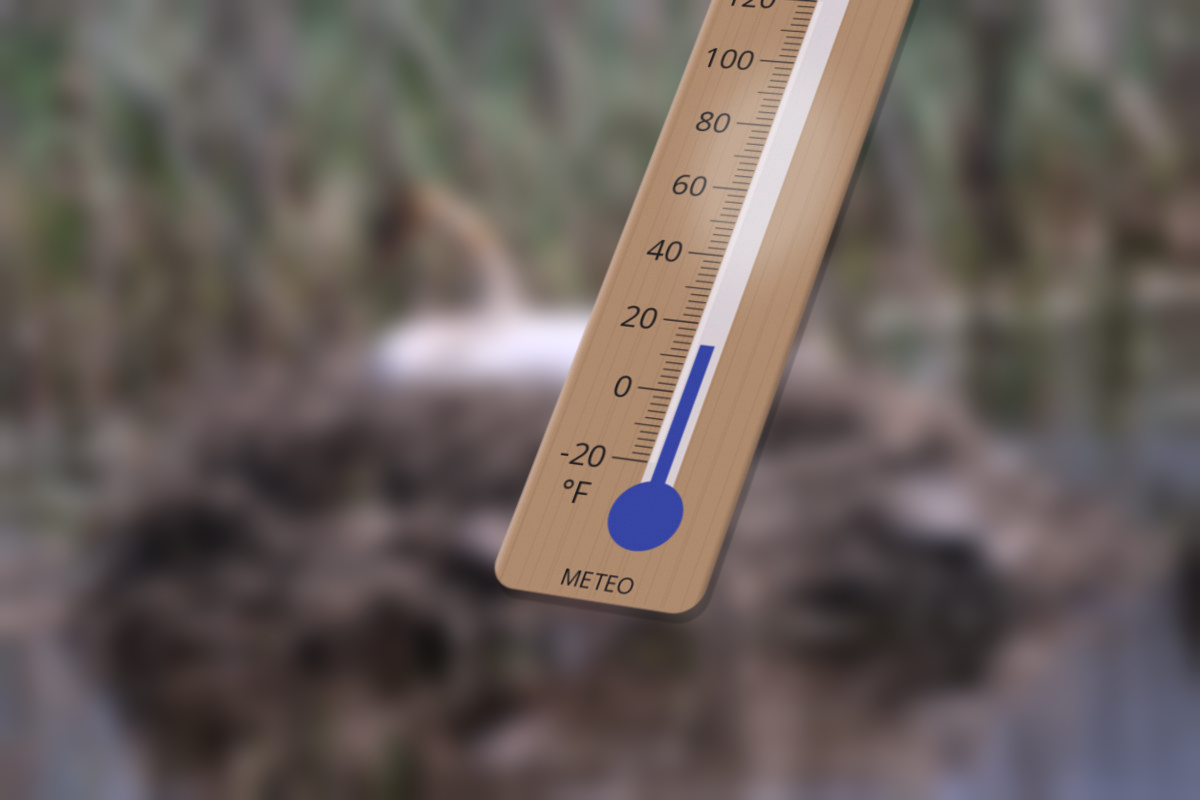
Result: 14°F
